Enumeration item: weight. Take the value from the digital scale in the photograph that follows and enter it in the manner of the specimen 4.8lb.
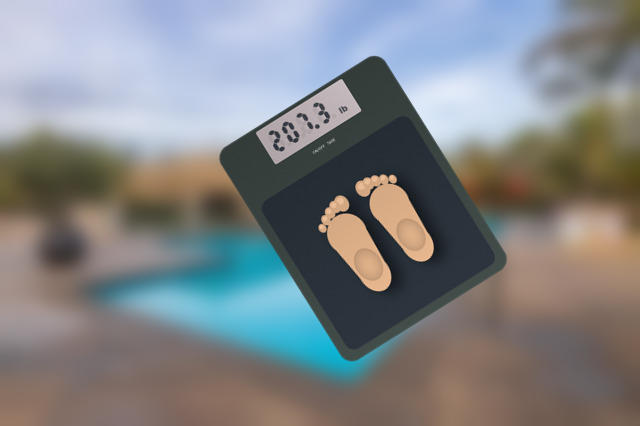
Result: 207.3lb
